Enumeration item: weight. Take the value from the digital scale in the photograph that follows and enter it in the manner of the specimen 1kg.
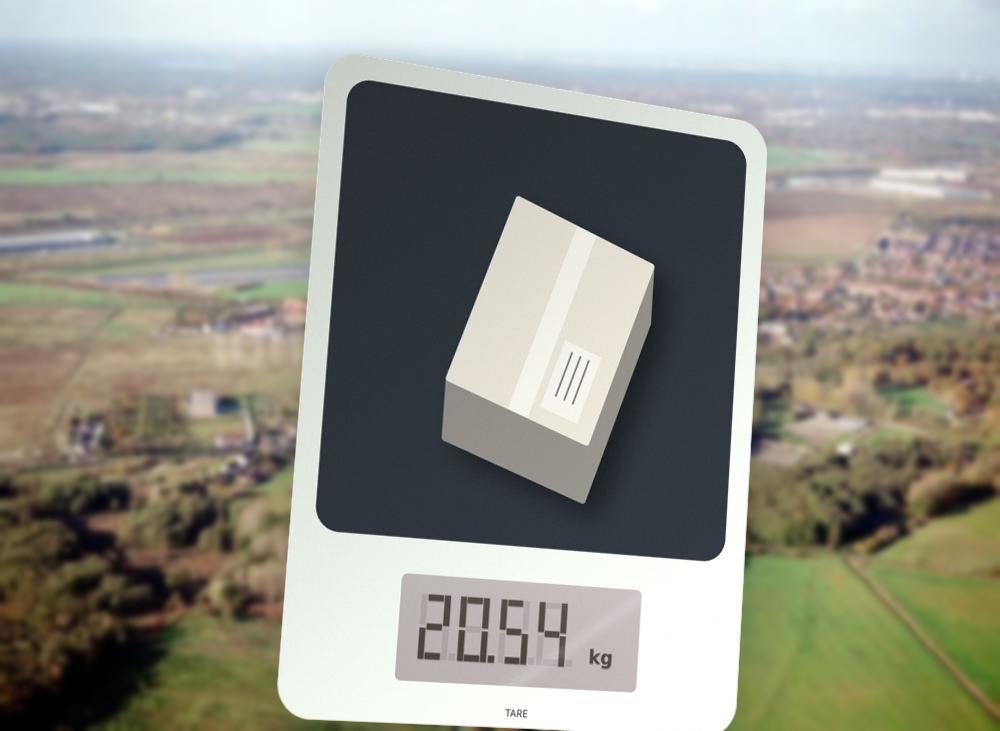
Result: 20.54kg
